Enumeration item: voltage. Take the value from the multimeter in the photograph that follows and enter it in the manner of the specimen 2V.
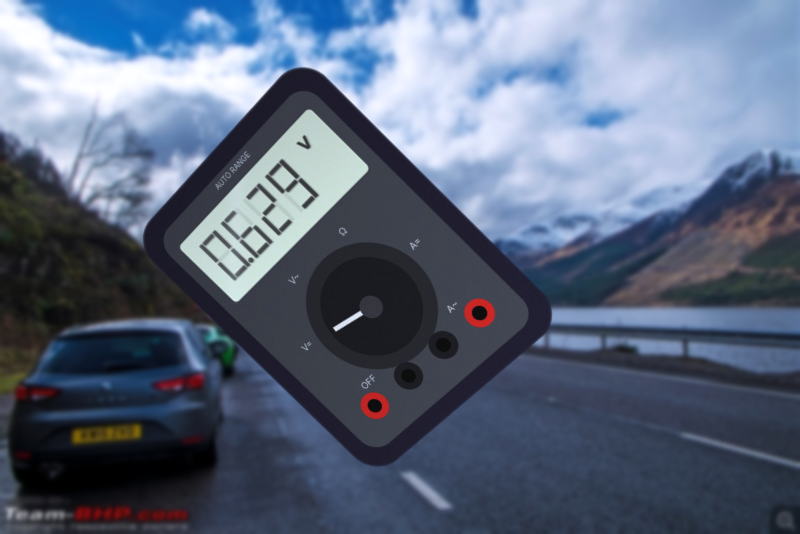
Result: 0.629V
